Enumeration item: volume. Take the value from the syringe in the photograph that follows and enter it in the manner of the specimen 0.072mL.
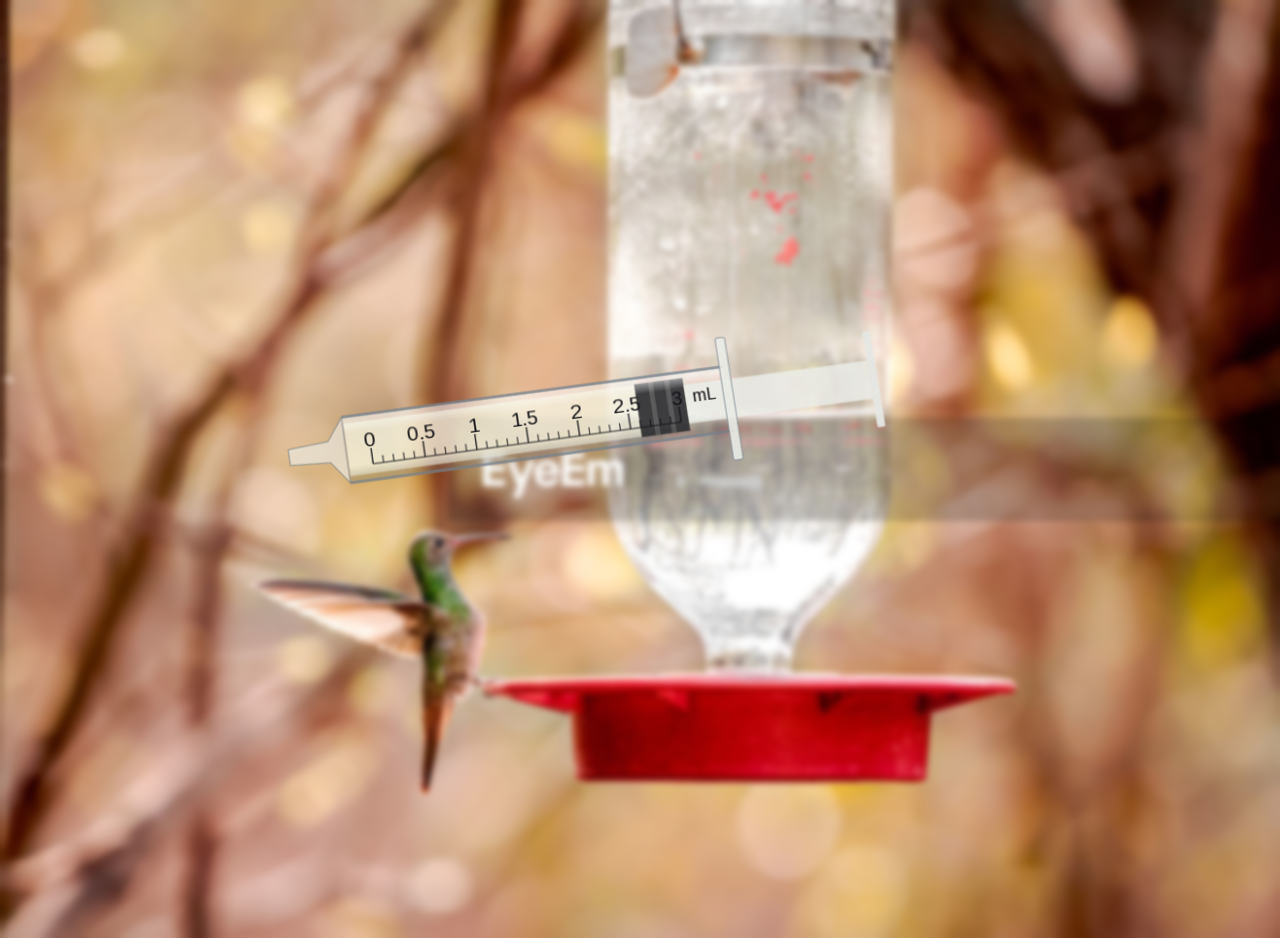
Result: 2.6mL
